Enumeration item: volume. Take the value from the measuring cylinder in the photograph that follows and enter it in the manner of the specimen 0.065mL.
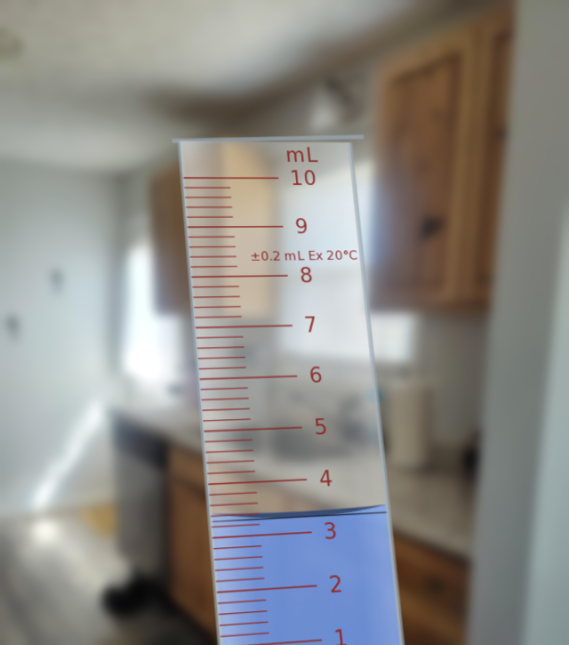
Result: 3.3mL
